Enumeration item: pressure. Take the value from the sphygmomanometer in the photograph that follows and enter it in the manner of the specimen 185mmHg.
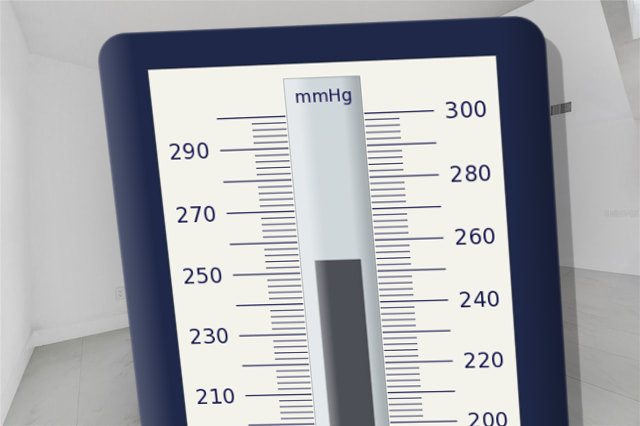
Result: 254mmHg
